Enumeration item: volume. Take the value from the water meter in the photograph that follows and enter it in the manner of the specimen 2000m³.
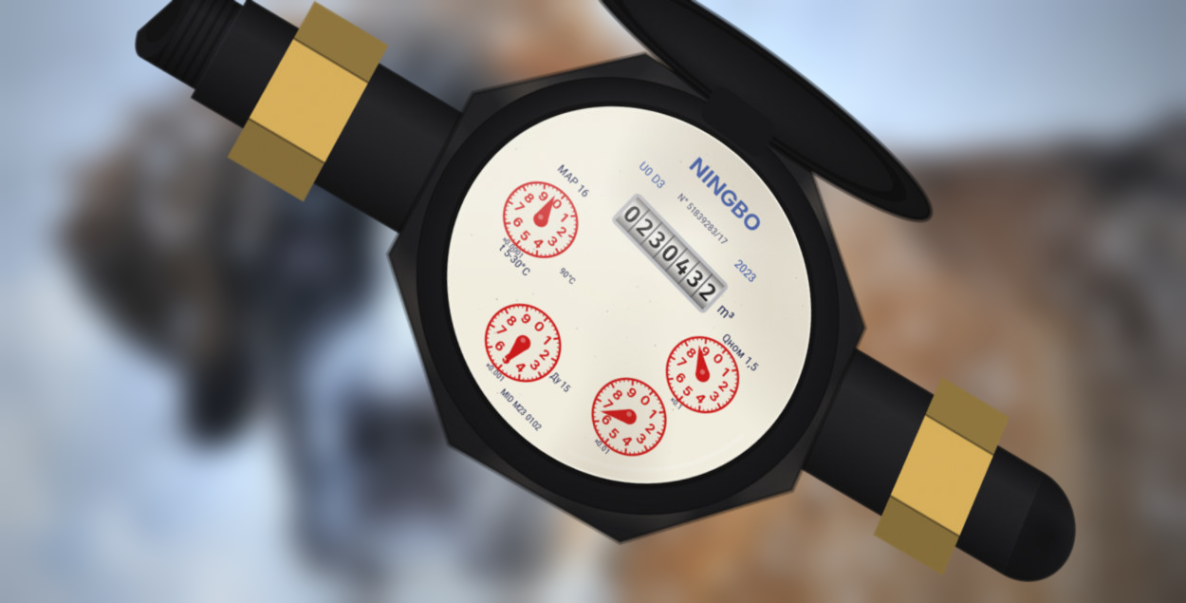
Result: 230432.8649m³
